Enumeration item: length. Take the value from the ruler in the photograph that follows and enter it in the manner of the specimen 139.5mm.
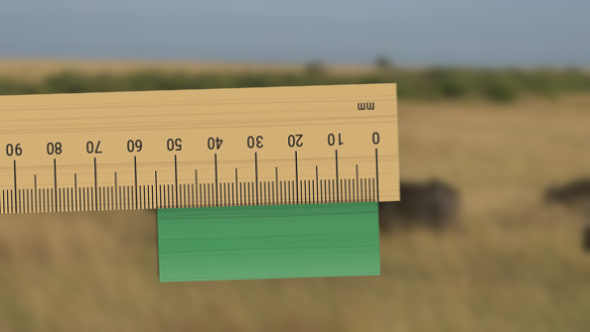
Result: 55mm
